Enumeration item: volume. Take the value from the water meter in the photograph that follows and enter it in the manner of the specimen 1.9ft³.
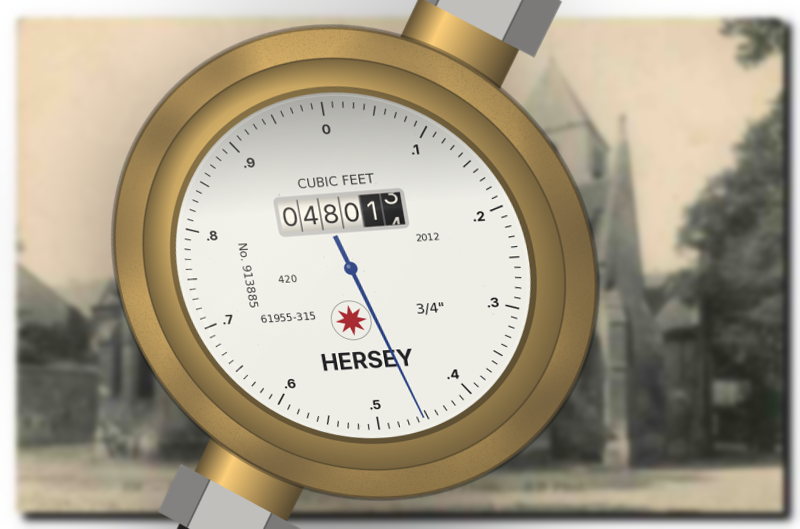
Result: 48013.45ft³
